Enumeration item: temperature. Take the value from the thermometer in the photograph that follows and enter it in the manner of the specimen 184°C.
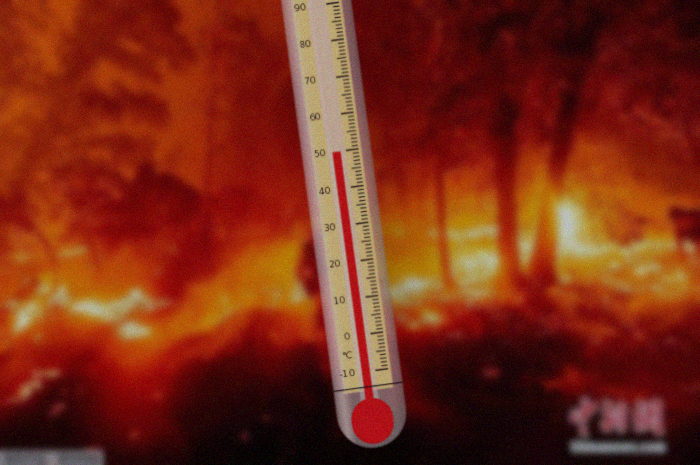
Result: 50°C
